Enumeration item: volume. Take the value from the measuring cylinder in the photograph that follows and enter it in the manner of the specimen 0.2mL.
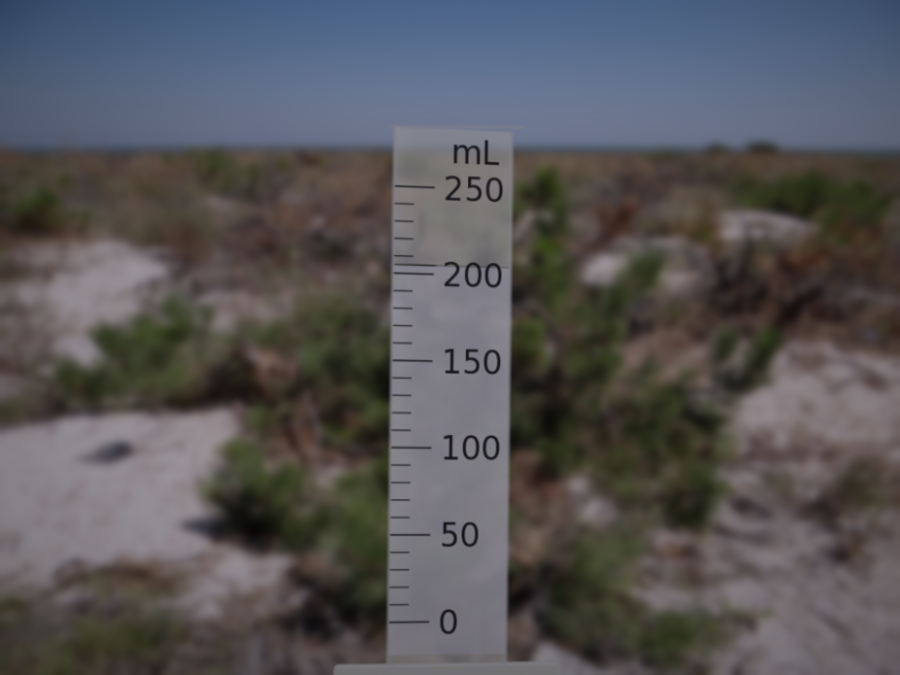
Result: 205mL
